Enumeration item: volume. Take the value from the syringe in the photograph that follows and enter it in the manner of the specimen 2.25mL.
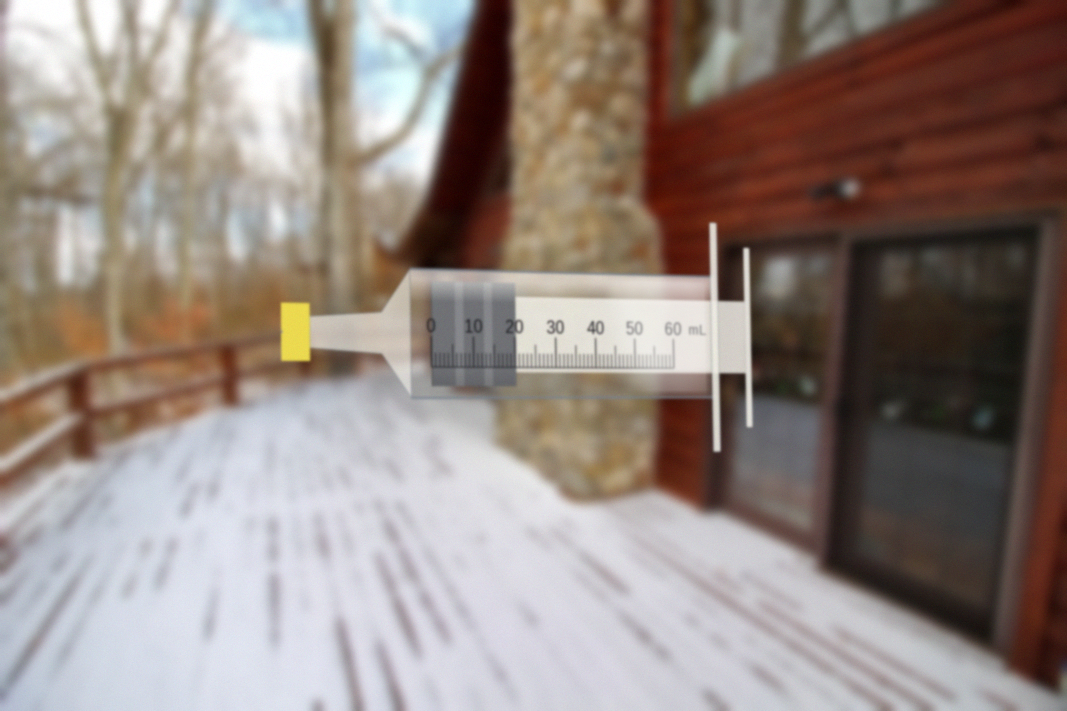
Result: 0mL
